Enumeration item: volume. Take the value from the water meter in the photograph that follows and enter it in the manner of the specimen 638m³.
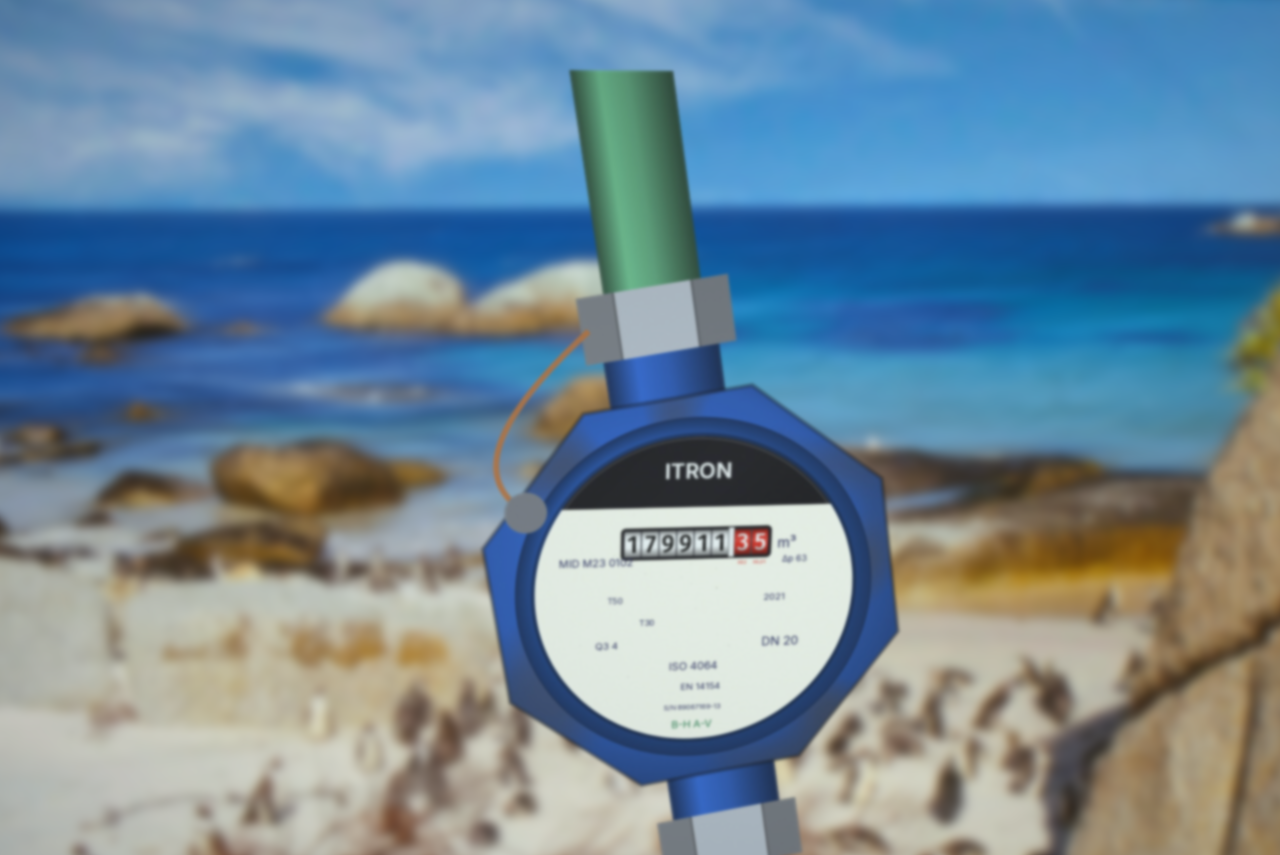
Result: 179911.35m³
